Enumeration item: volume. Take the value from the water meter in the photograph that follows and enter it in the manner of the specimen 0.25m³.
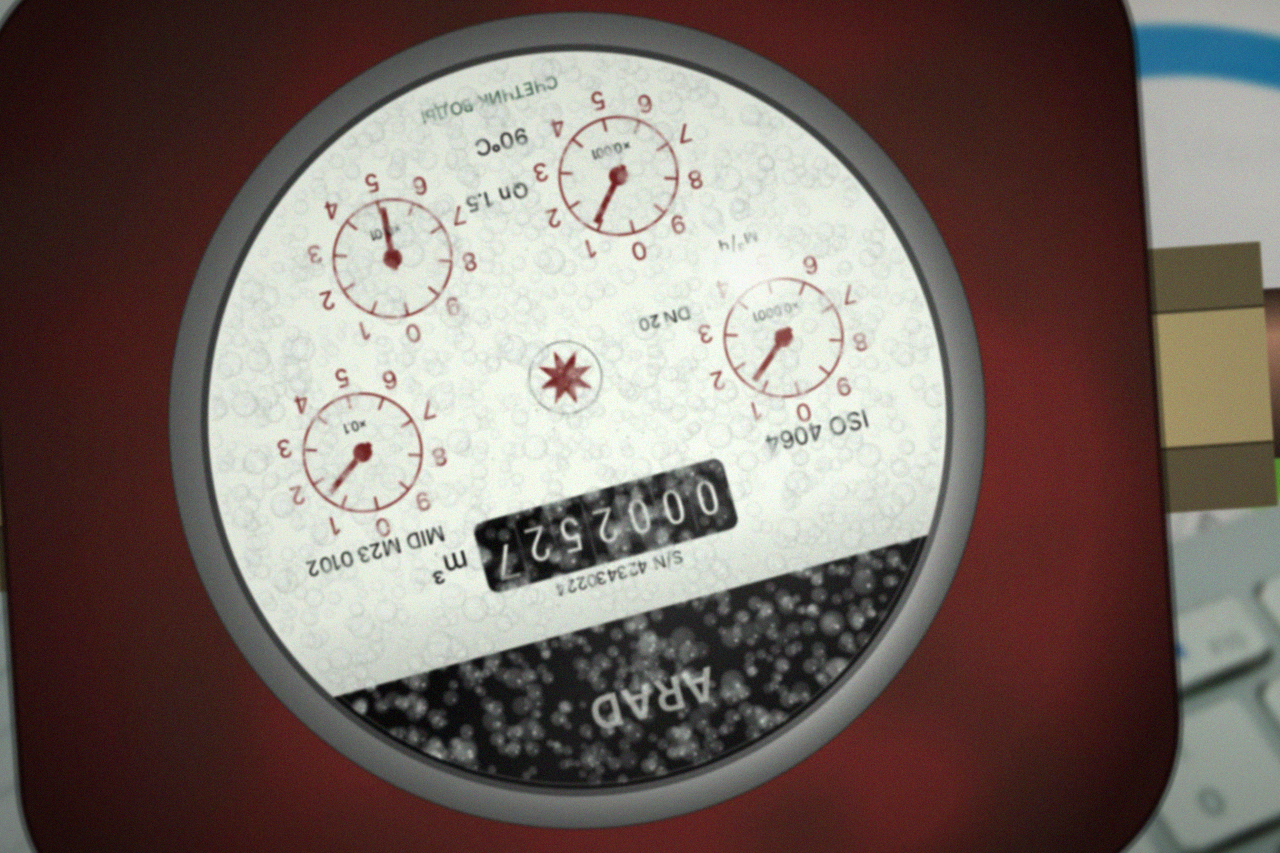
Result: 2527.1511m³
